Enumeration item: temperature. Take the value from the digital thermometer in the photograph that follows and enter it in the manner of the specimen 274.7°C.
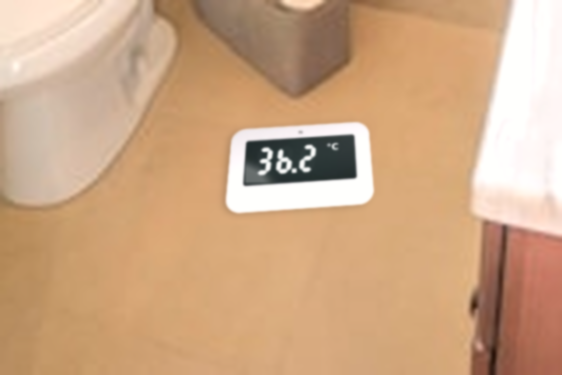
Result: 36.2°C
